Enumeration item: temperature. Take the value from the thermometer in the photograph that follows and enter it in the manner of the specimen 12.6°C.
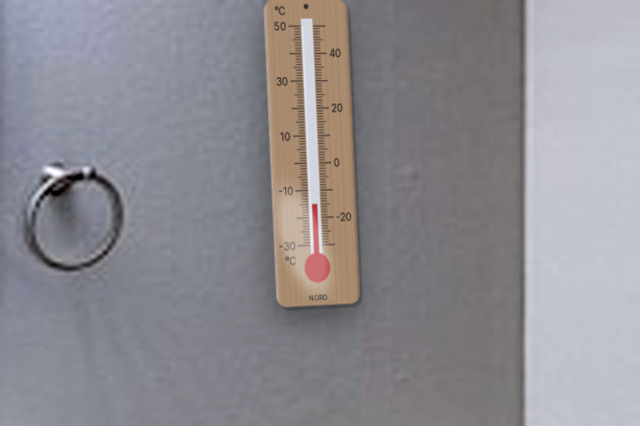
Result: -15°C
